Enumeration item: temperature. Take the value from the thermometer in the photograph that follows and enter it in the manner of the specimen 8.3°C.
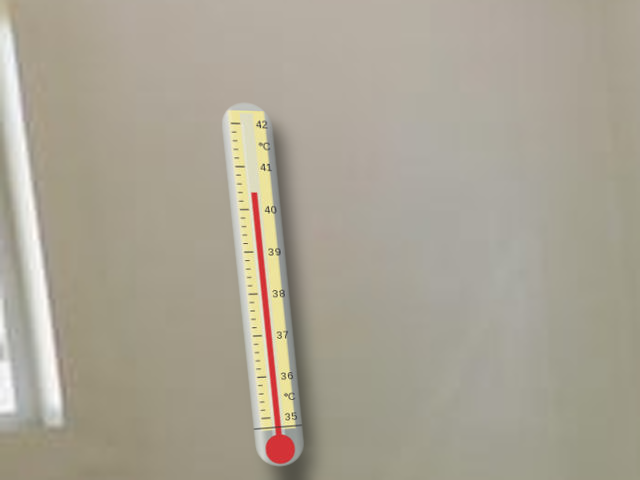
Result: 40.4°C
